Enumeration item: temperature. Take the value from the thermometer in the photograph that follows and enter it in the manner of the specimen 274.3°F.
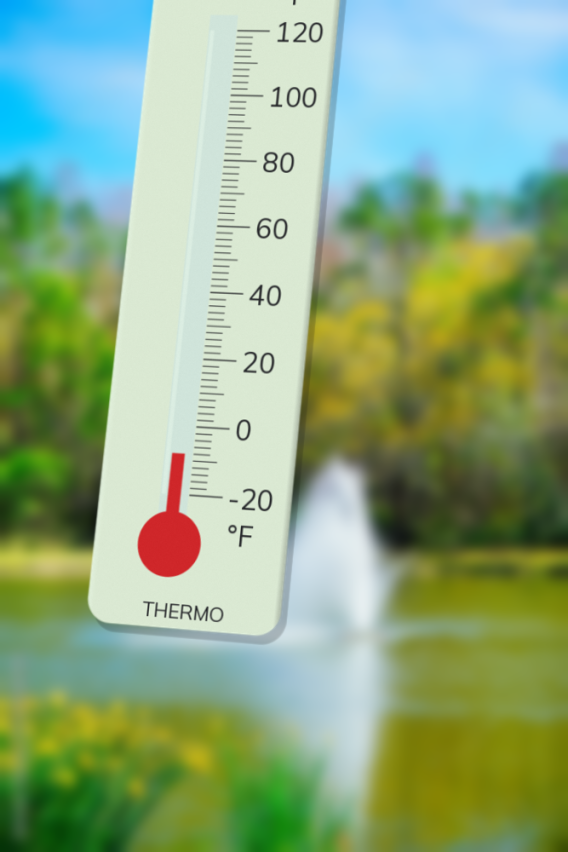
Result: -8°F
